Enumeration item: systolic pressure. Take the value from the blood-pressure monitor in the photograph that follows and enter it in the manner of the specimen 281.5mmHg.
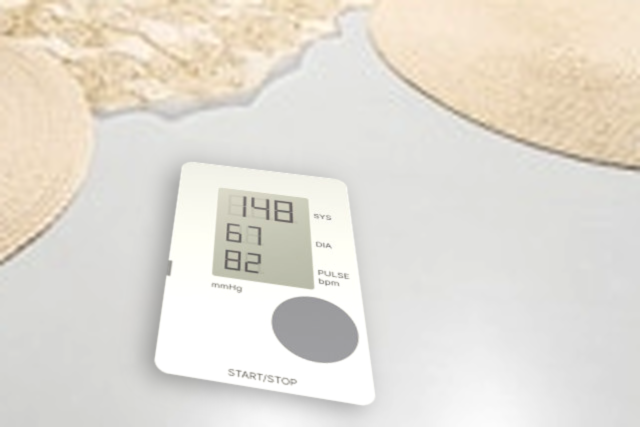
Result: 148mmHg
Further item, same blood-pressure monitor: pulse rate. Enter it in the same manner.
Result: 82bpm
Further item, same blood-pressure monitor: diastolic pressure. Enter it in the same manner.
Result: 67mmHg
